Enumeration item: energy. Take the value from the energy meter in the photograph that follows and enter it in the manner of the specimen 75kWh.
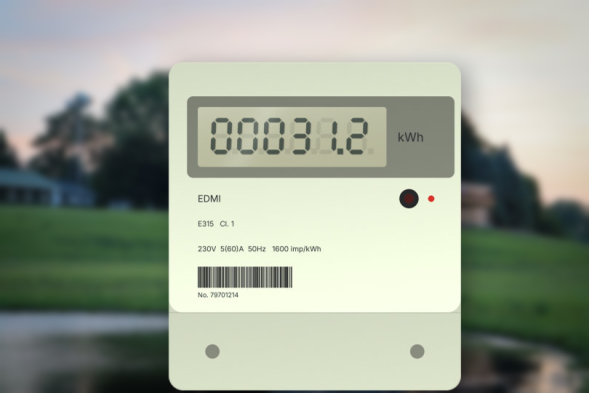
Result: 31.2kWh
